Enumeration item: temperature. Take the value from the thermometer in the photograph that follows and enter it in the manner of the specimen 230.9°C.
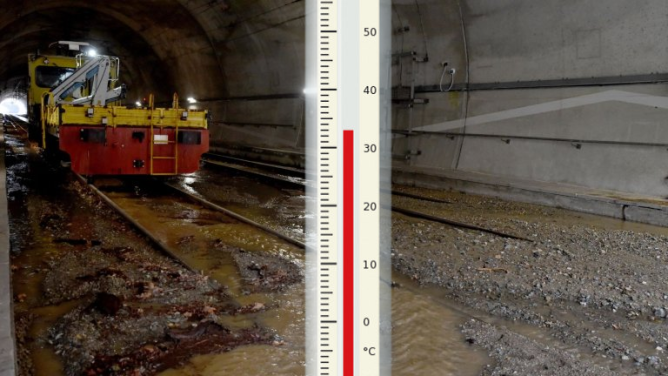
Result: 33°C
